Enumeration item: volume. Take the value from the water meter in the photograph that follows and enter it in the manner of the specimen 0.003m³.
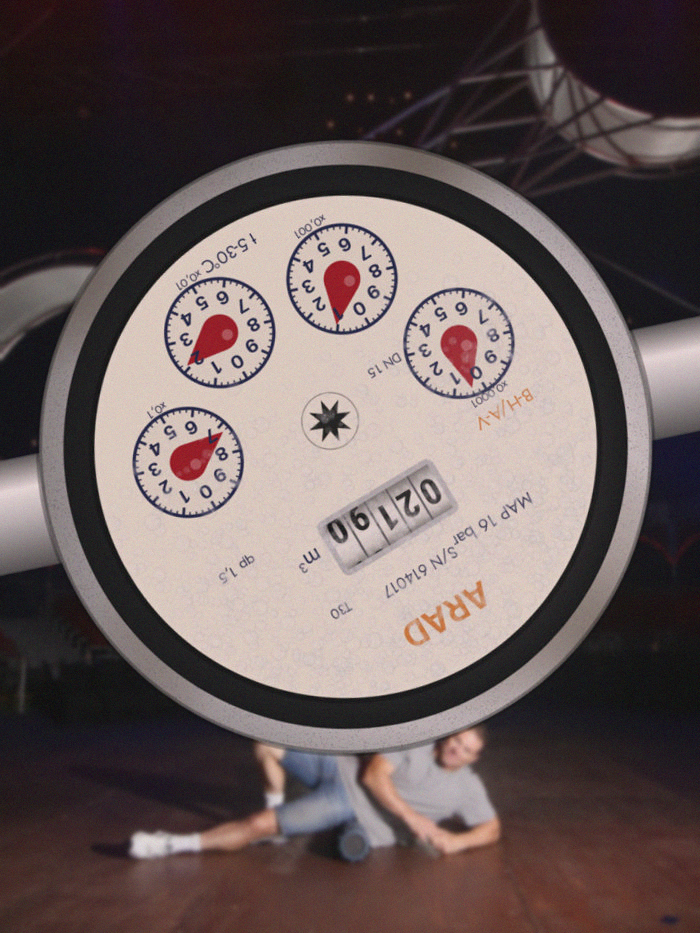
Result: 2189.7210m³
